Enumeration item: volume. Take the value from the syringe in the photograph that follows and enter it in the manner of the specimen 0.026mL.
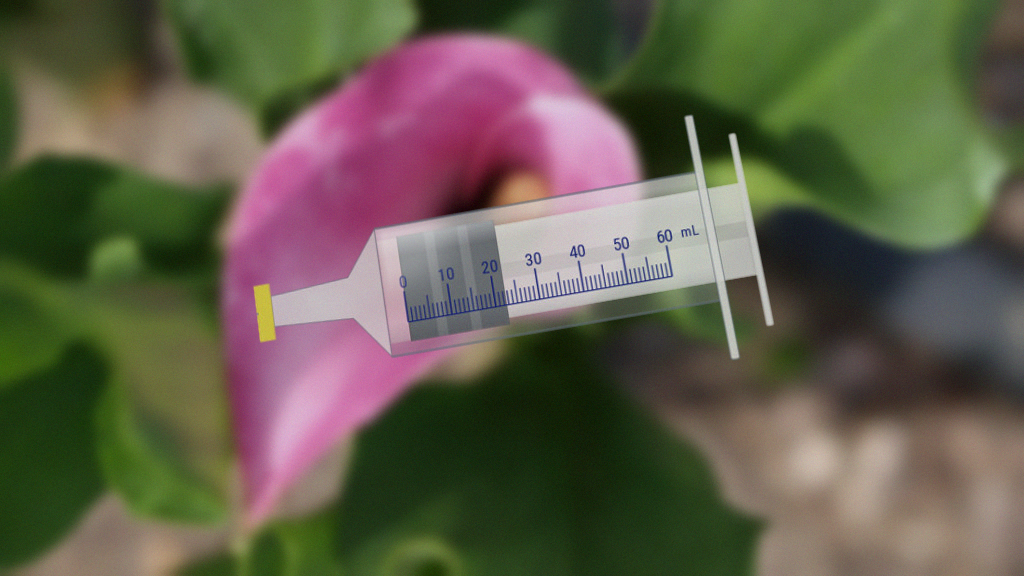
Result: 0mL
